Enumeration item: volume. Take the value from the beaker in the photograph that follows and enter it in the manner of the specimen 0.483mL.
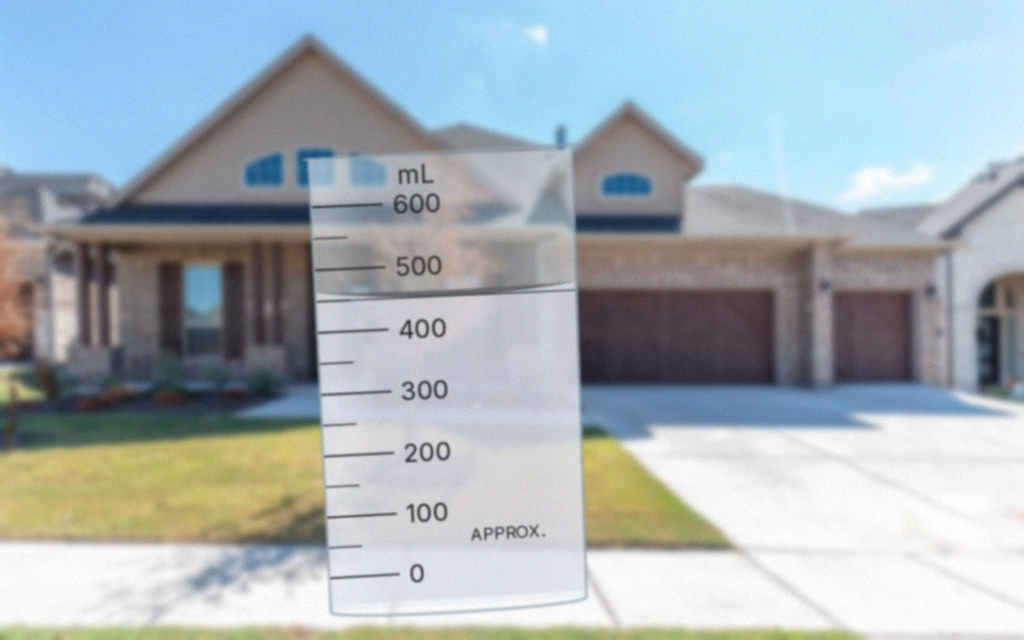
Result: 450mL
